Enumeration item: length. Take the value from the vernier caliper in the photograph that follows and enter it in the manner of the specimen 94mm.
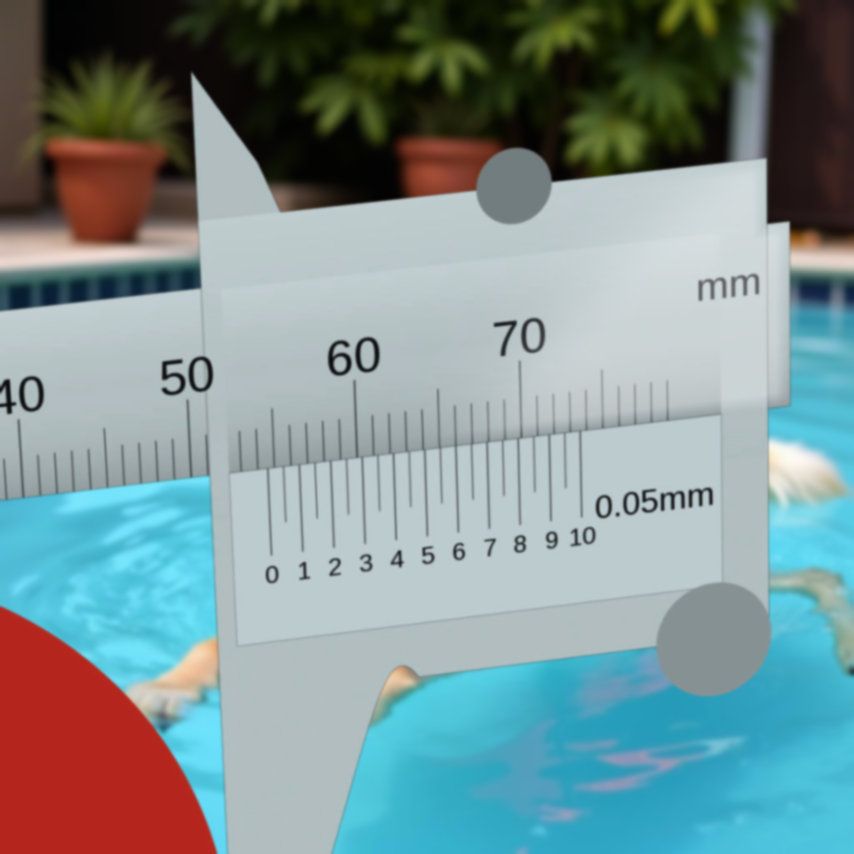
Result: 54.6mm
